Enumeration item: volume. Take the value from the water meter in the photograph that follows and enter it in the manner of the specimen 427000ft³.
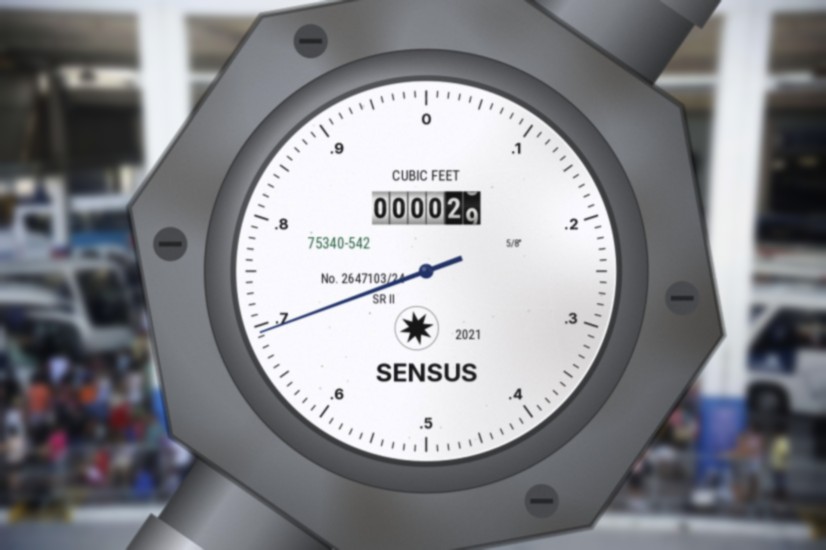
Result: 28.69ft³
